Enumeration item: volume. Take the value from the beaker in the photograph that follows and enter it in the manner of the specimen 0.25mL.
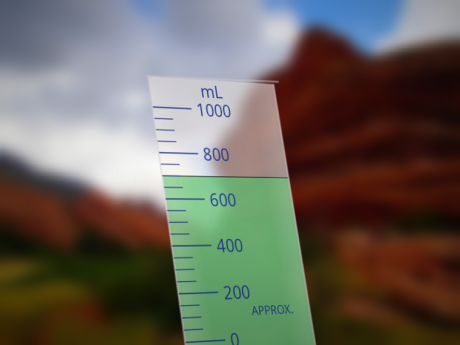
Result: 700mL
